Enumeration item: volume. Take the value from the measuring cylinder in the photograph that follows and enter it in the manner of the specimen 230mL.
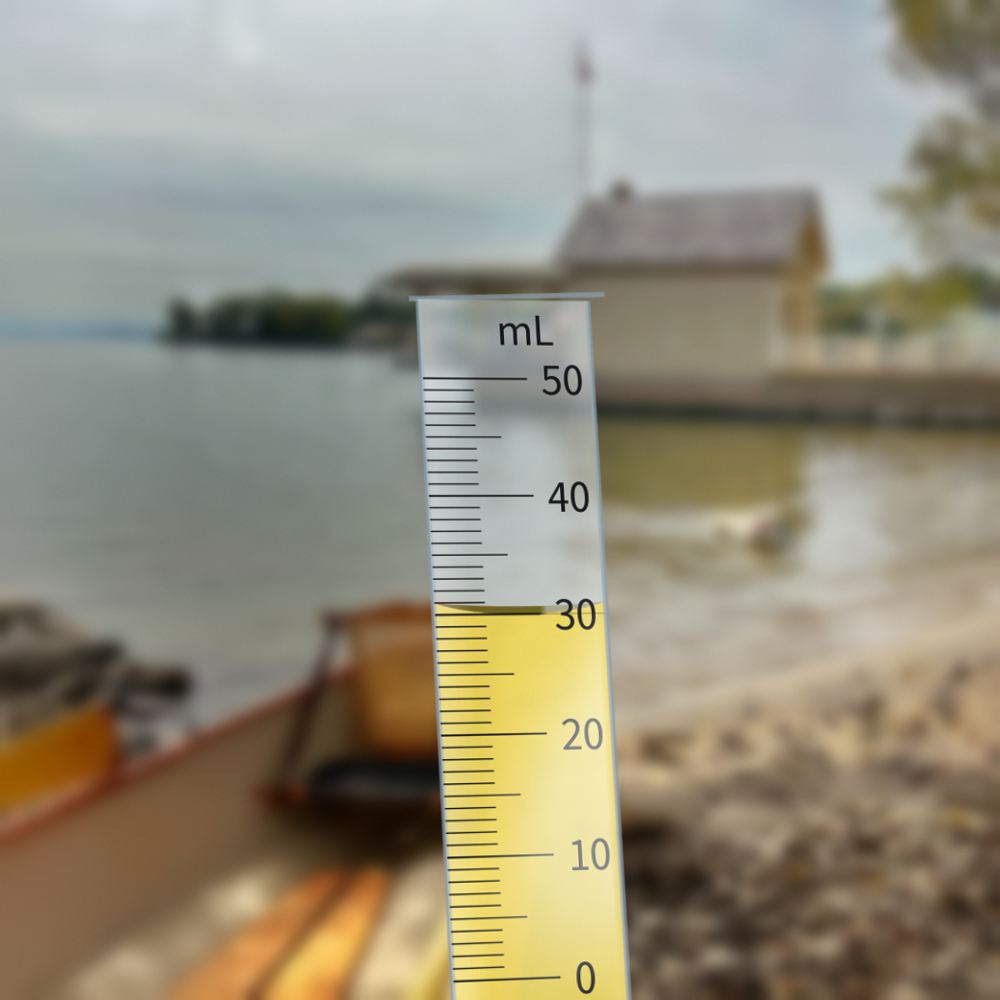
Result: 30mL
